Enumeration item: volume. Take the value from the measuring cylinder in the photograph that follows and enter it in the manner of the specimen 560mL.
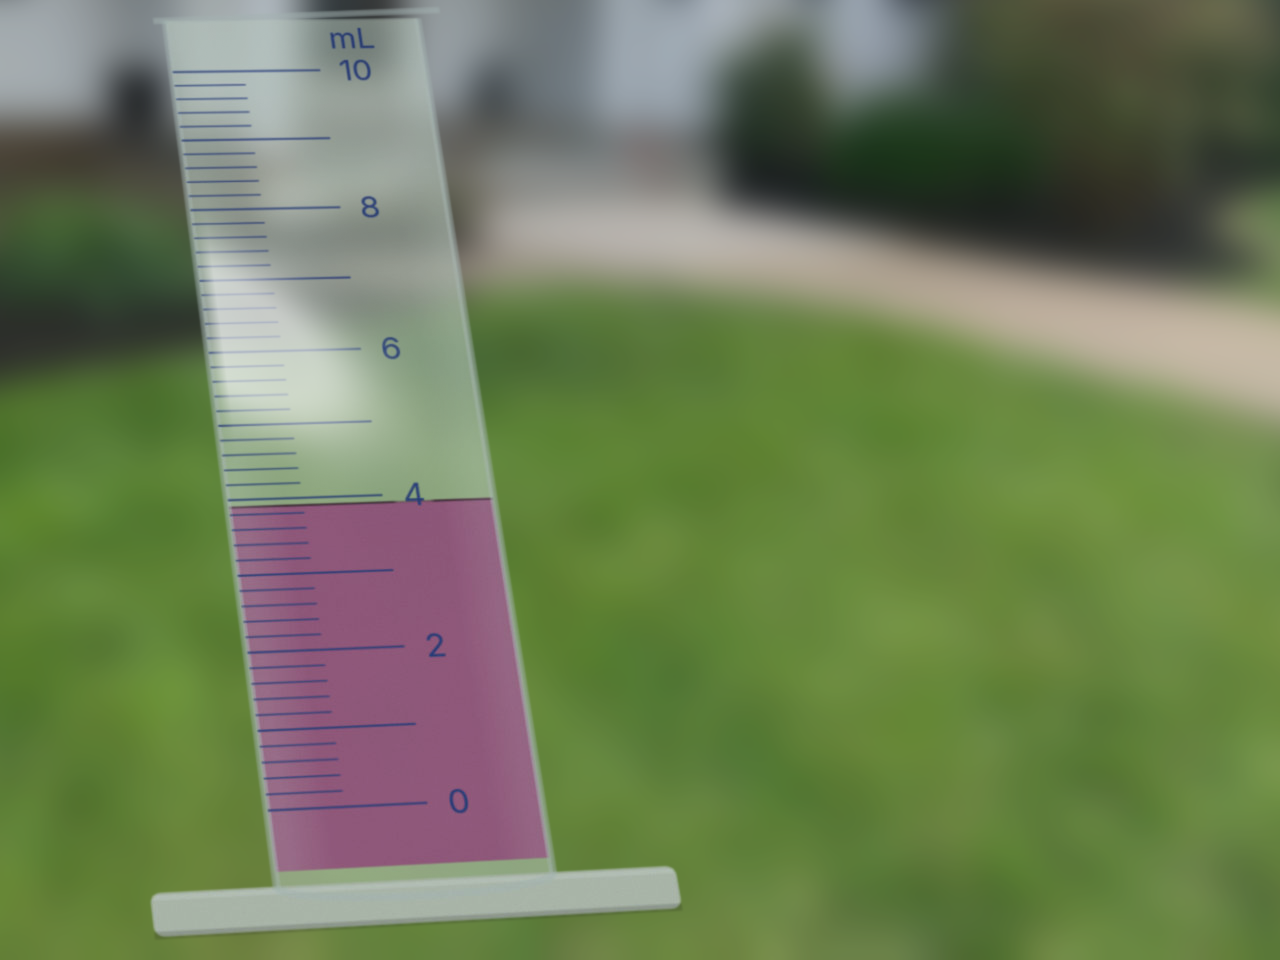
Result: 3.9mL
